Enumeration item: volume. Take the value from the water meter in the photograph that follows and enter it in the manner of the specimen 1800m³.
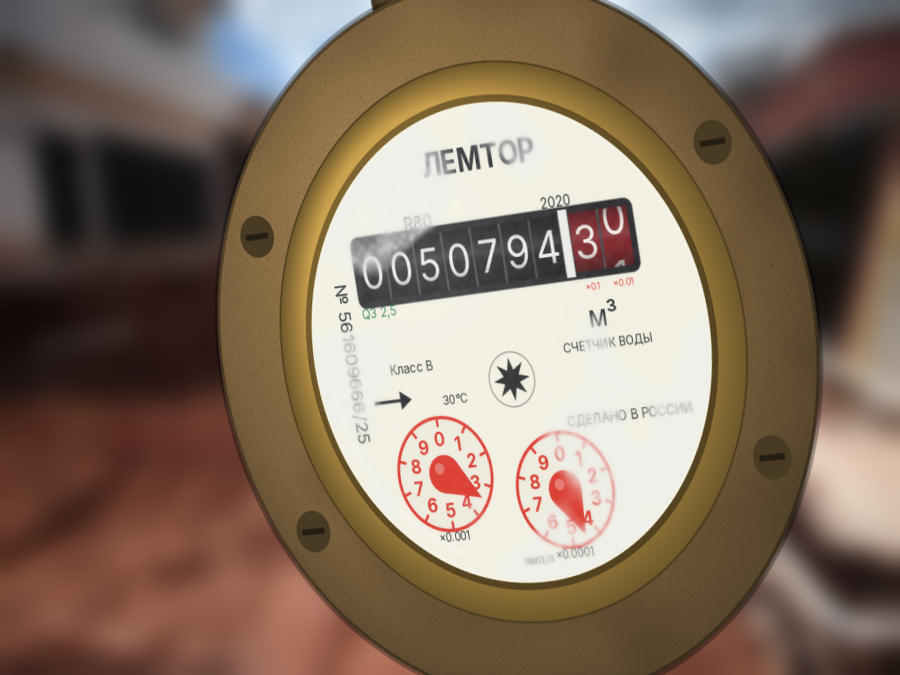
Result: 50794.3034m³
